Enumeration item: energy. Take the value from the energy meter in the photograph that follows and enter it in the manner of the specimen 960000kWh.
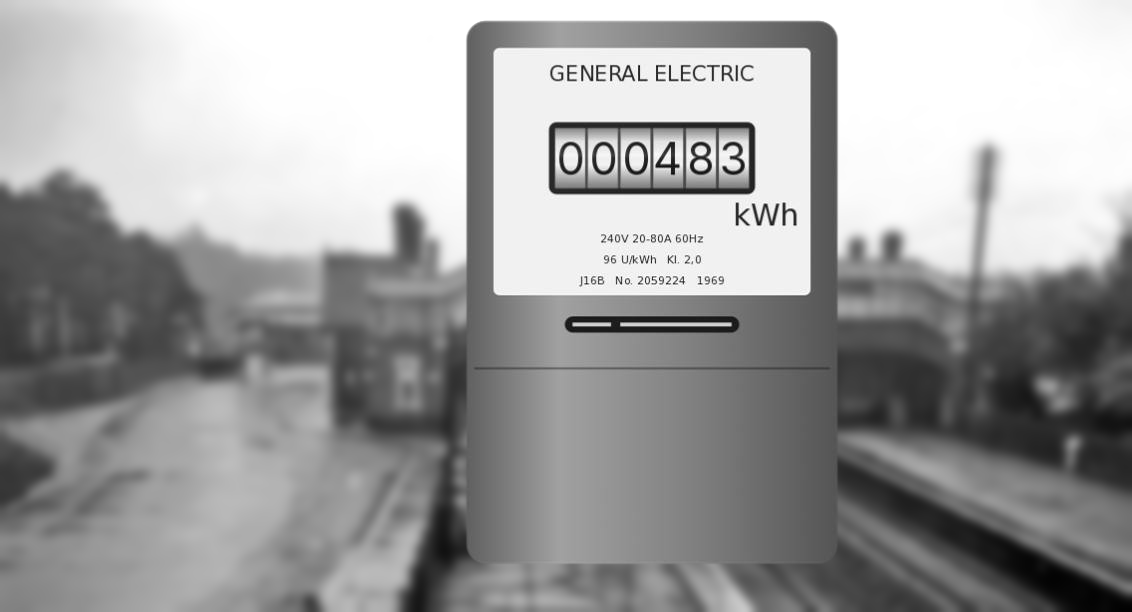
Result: 483kWh
